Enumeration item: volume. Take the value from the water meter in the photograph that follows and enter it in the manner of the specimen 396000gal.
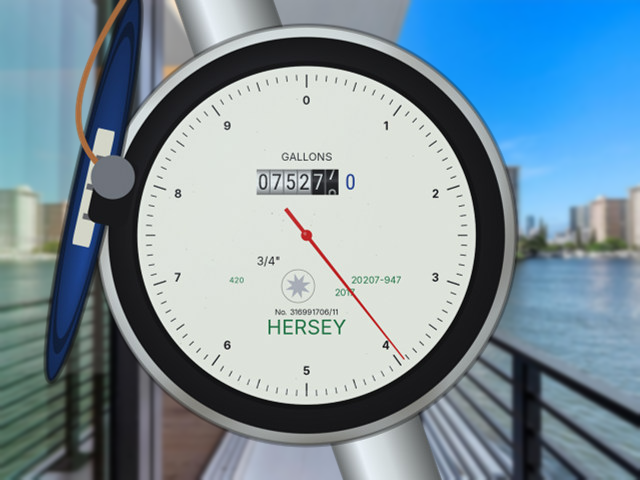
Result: 752773.9gal
